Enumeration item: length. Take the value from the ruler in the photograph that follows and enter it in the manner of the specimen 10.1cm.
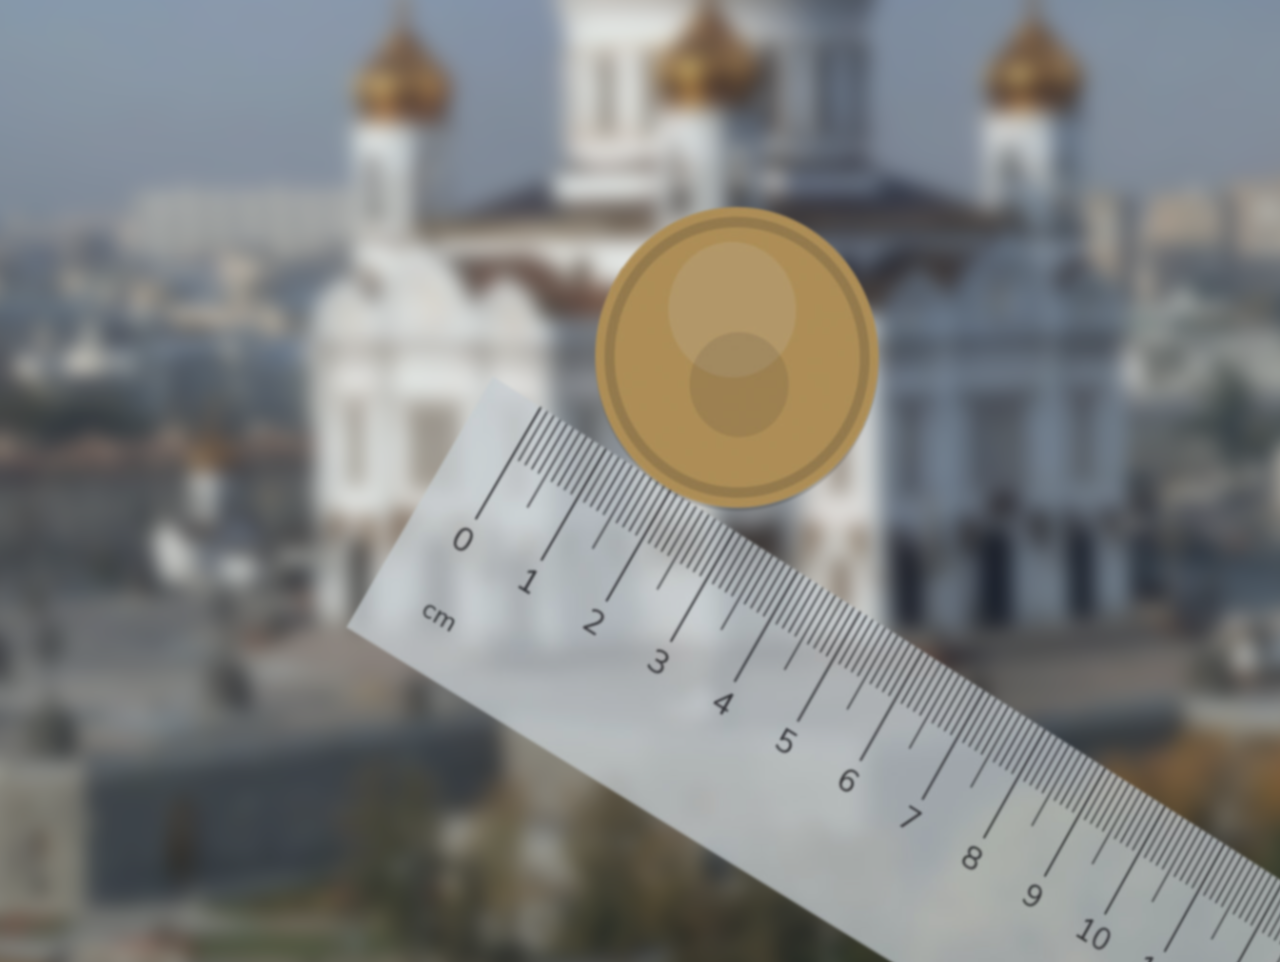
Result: 3.8cm
